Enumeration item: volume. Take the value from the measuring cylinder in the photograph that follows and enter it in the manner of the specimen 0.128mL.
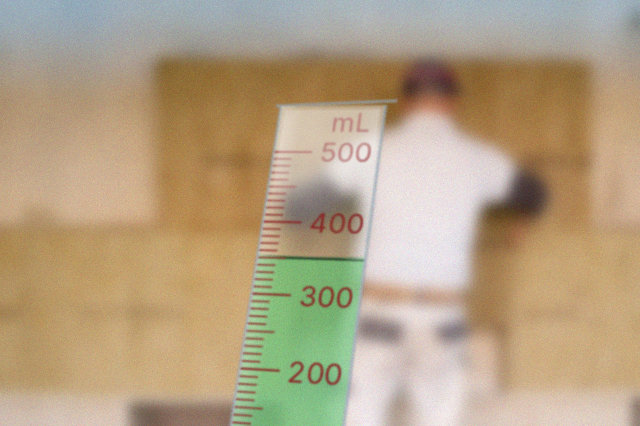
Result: 350mL
